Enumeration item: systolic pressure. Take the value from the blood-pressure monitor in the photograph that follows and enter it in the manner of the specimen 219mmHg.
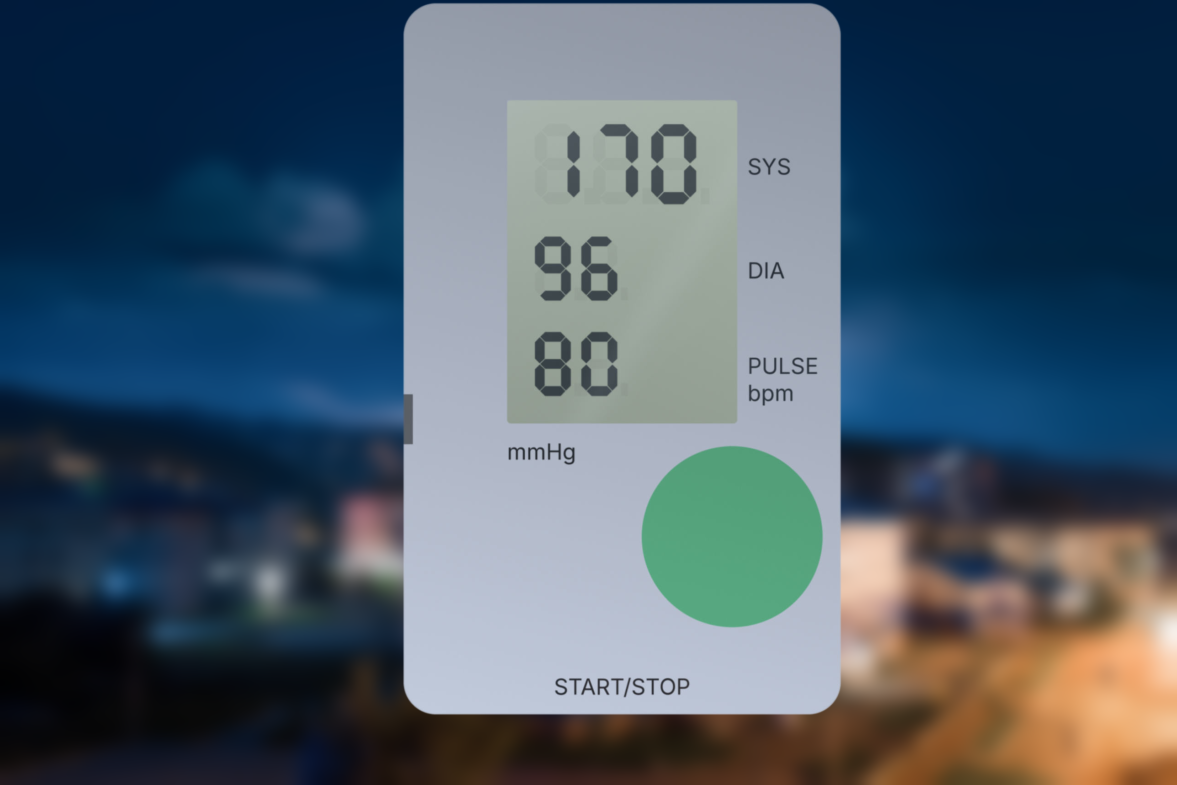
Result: 170mmHg
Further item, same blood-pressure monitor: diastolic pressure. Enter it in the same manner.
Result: 96mmHg
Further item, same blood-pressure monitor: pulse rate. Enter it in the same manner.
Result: 80bpm
